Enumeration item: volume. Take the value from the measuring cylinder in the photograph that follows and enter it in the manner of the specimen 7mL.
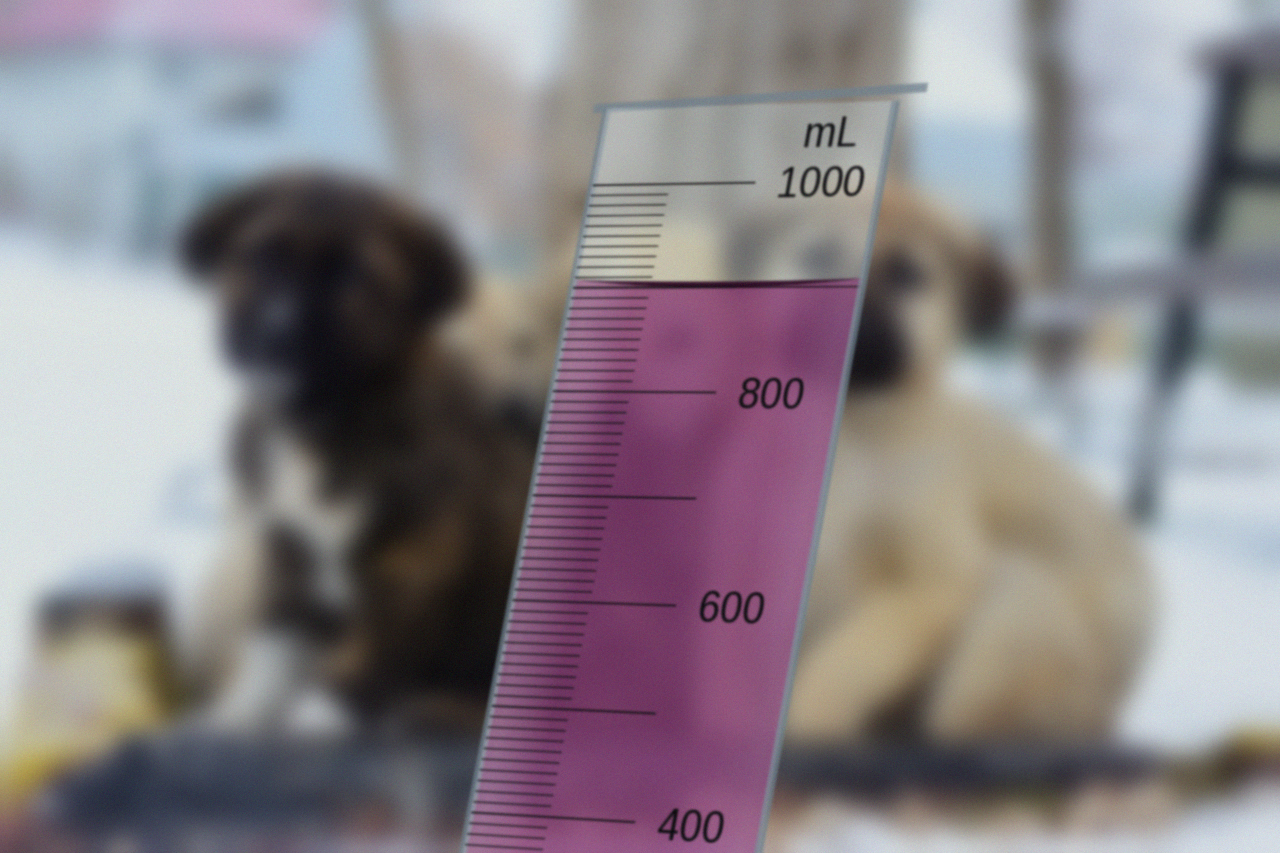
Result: 900mL
